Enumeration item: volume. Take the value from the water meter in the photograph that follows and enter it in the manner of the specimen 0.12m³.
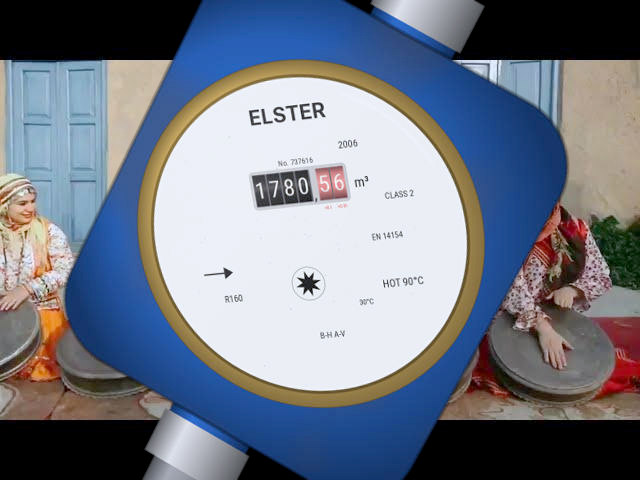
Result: 1780.56m³
